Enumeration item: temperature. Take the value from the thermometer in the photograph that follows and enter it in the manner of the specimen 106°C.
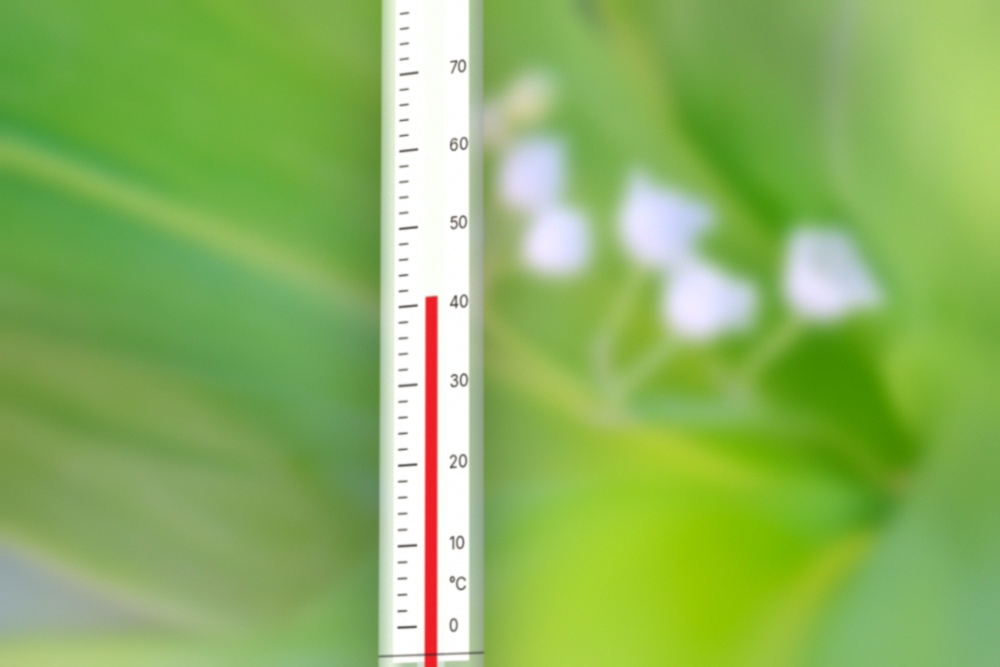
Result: 41°C
